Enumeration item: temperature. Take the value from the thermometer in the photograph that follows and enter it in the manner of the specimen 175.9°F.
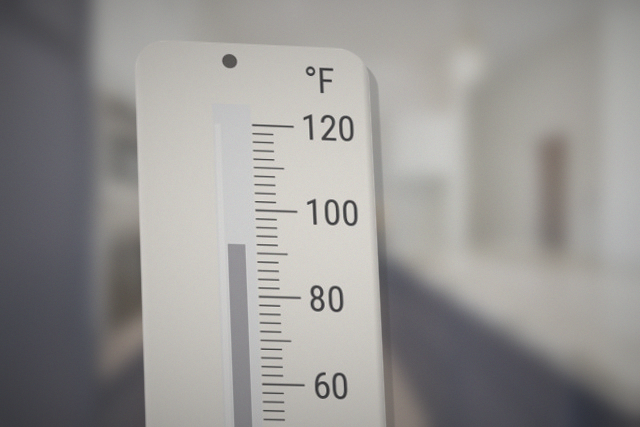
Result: 92°F
